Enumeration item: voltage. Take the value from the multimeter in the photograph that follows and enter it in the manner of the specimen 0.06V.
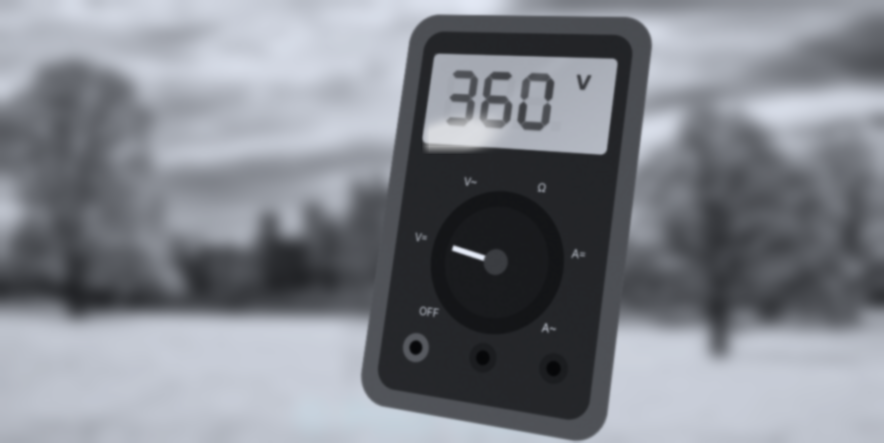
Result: 360V
